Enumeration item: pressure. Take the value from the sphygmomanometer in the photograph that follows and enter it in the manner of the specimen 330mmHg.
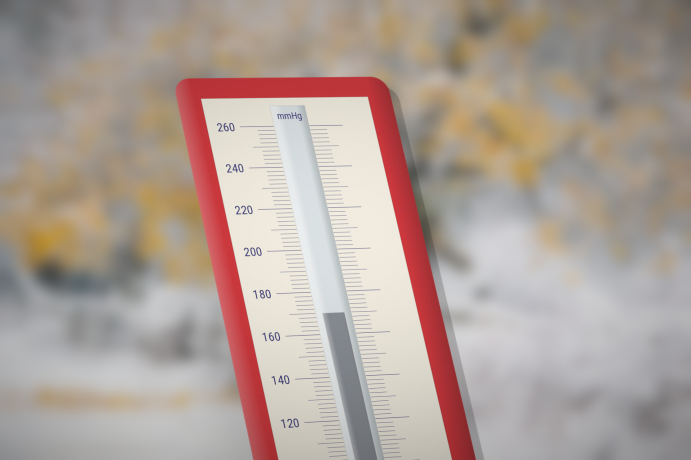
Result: 170mmHg
